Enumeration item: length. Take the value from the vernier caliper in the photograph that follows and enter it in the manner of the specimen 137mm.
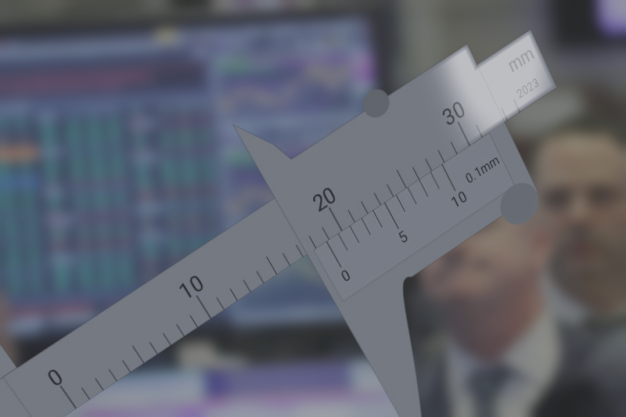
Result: 18.8mm
